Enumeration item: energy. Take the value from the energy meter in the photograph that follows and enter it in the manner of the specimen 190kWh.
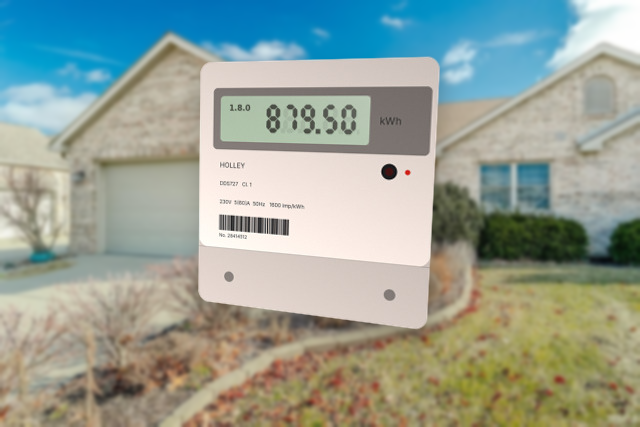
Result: 879.50kWh
